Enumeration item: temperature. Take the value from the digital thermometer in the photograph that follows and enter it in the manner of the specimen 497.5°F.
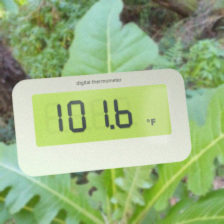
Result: 101.6°F
